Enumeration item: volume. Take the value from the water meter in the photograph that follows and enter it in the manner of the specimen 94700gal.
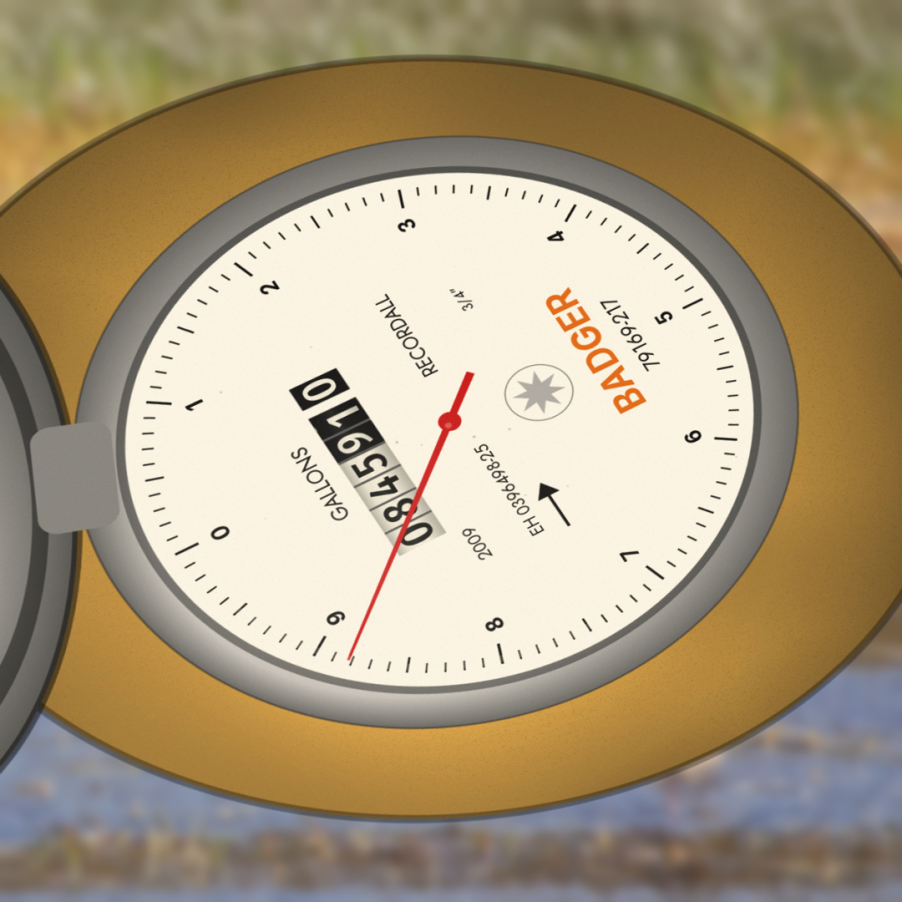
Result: 845908.8gal
